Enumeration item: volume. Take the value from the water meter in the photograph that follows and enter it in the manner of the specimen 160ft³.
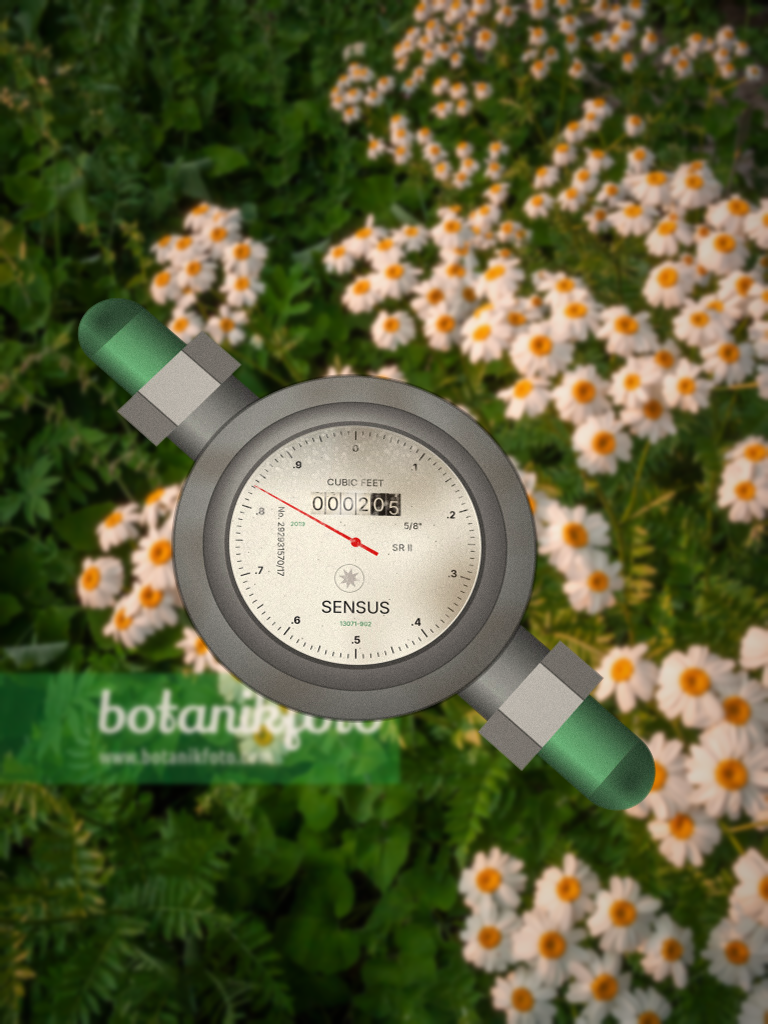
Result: 204.83ft³
